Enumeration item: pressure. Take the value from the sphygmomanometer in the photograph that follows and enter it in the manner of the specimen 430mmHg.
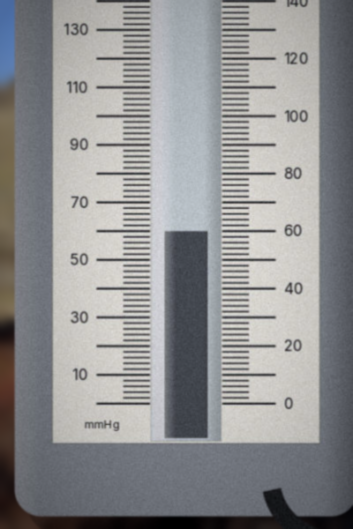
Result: 60mmHg
